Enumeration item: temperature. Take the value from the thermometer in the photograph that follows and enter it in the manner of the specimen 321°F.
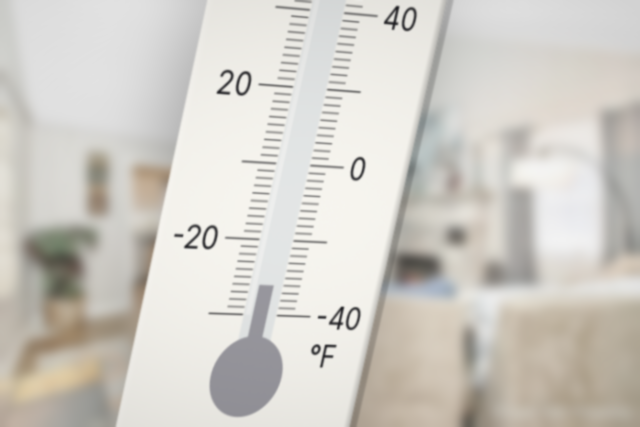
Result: -32°F
